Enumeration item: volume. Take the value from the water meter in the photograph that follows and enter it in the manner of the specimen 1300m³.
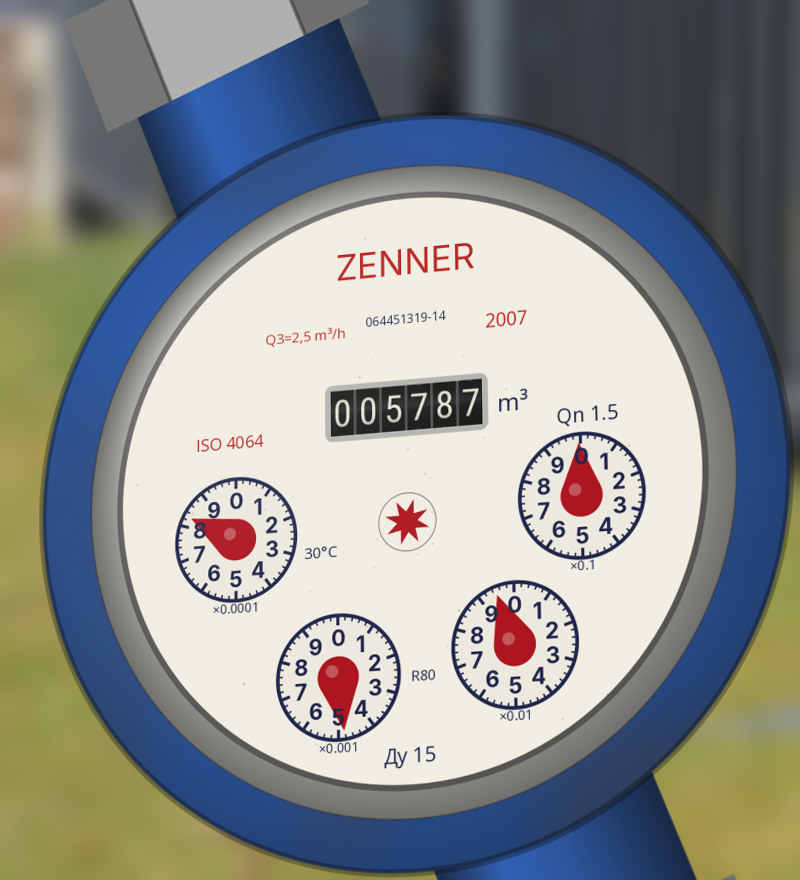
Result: 5786.9948m³
